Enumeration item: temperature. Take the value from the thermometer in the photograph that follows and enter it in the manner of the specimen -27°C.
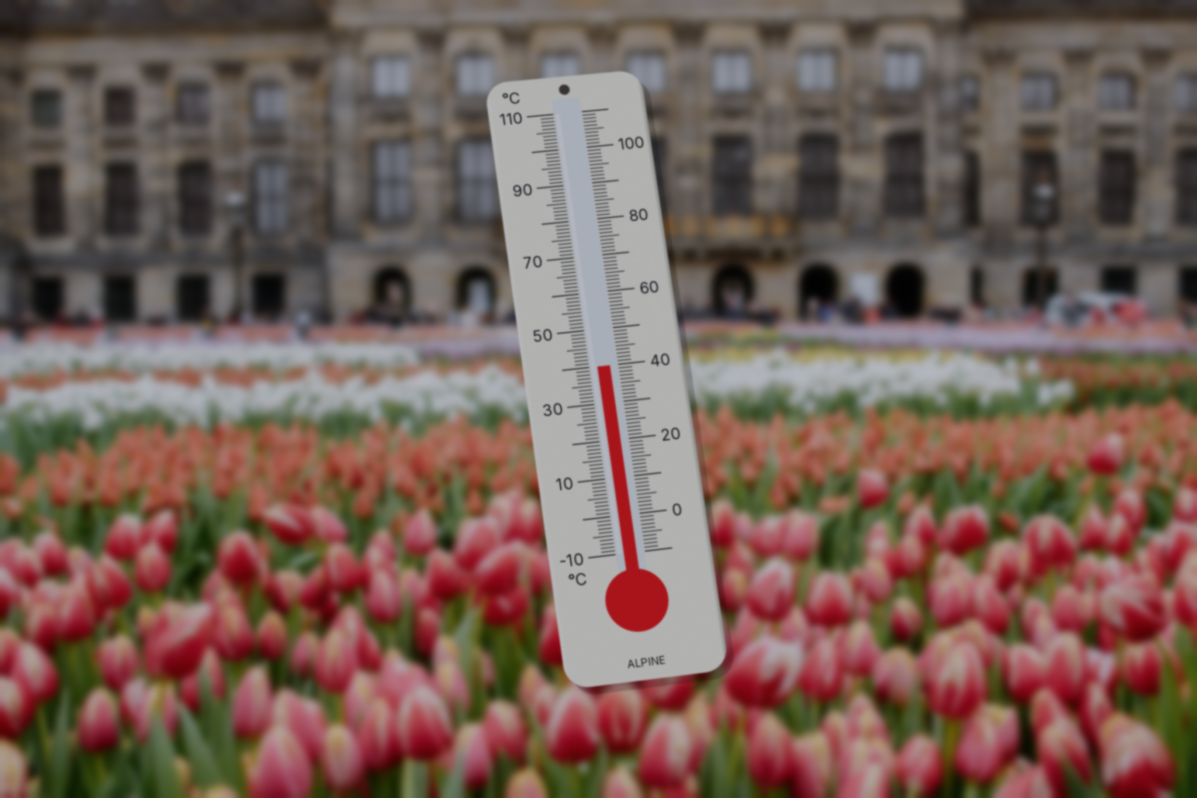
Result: 40°C
